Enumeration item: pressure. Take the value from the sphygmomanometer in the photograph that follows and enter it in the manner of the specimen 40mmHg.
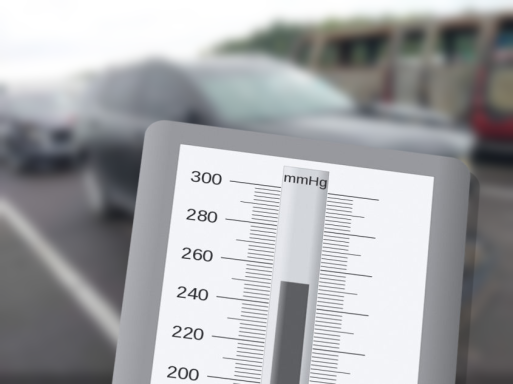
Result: 252mmHg
